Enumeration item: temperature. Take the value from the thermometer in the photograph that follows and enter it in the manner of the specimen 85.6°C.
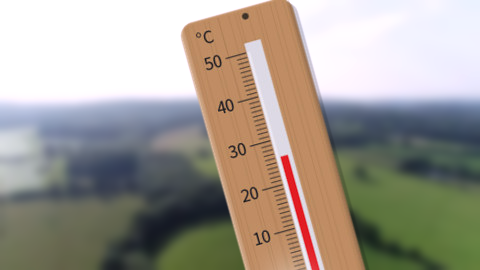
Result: 26°C
